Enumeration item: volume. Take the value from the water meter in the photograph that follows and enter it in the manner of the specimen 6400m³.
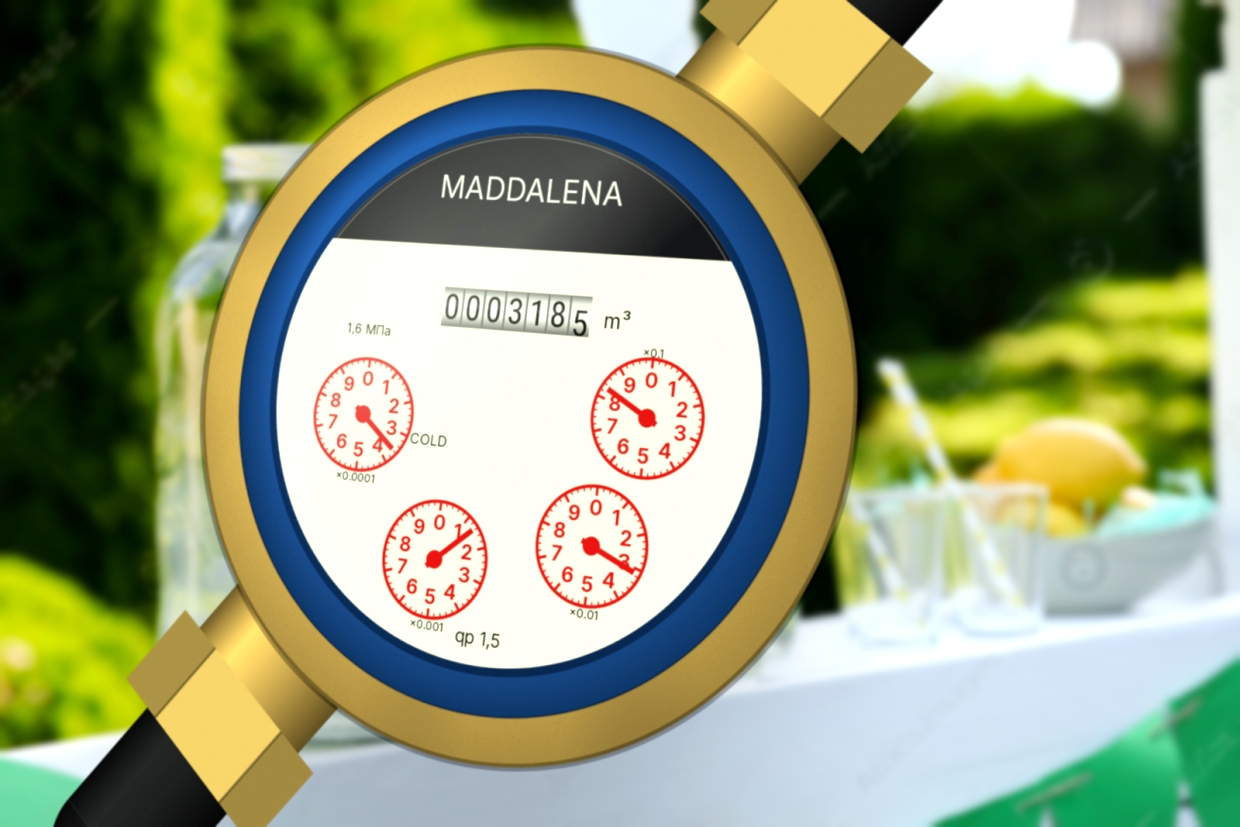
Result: 3184.8313m³
